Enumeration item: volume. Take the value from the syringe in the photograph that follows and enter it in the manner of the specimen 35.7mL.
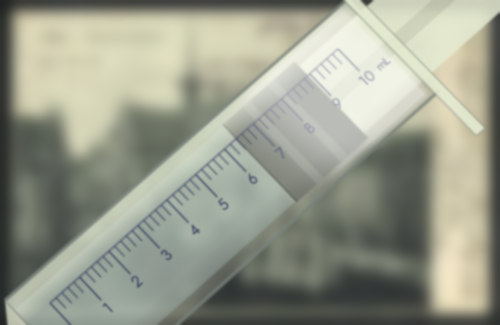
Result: 6.4mL
